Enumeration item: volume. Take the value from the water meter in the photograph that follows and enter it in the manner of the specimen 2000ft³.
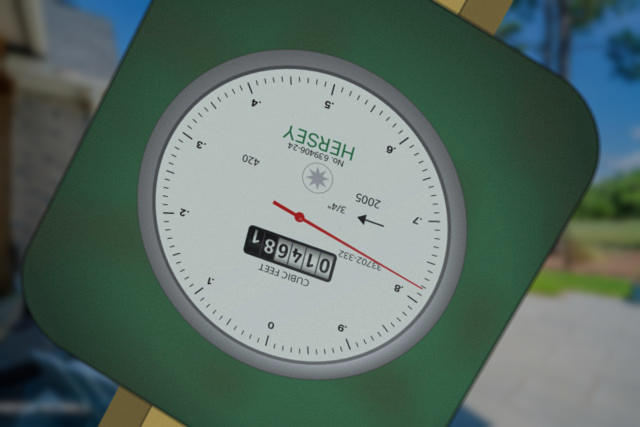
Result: 14680.78ft³
